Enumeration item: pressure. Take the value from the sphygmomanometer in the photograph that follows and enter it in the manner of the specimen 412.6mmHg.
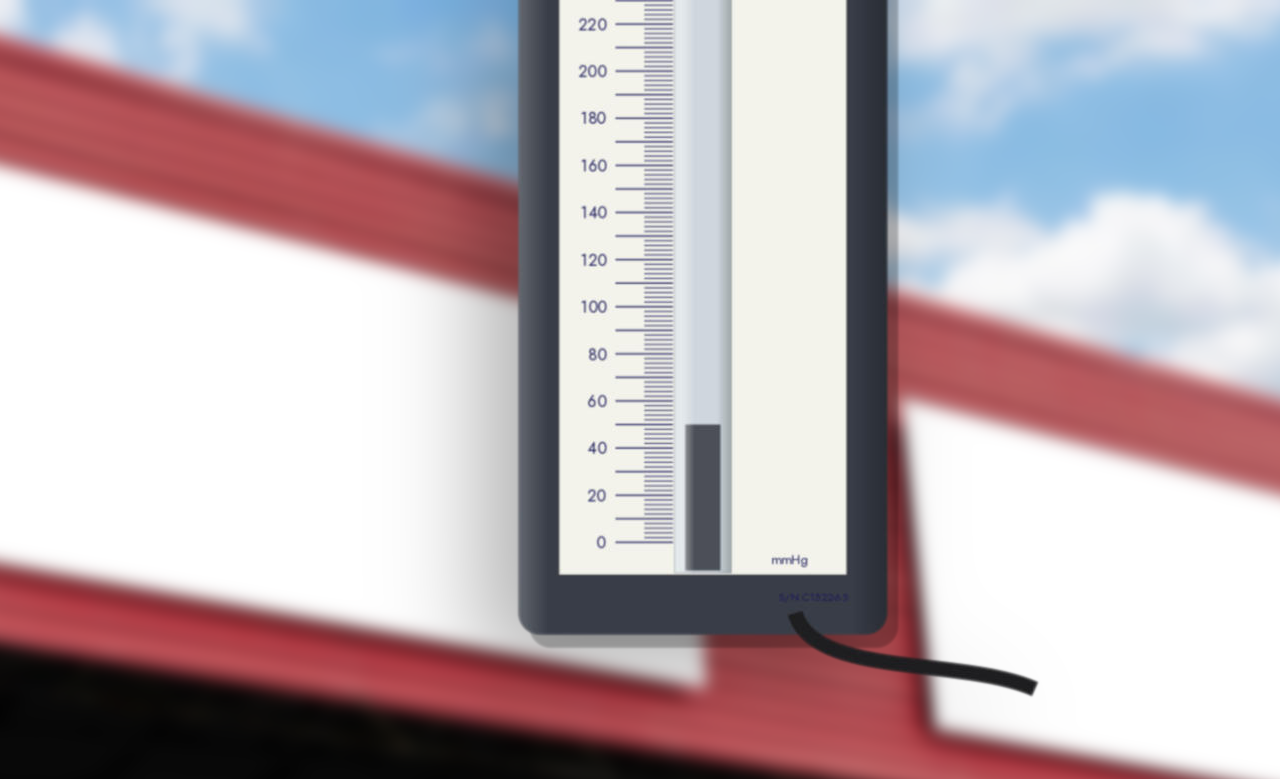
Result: 50mmHg
